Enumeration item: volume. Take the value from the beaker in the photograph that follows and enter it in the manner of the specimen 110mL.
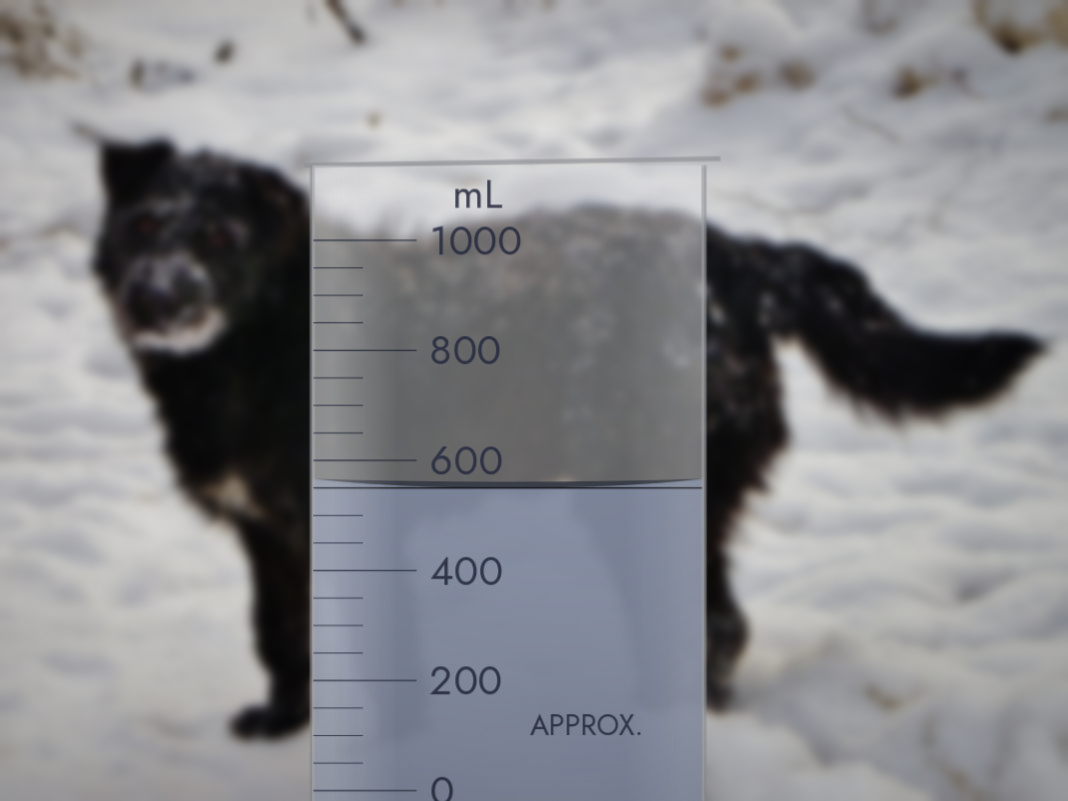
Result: 550mL
